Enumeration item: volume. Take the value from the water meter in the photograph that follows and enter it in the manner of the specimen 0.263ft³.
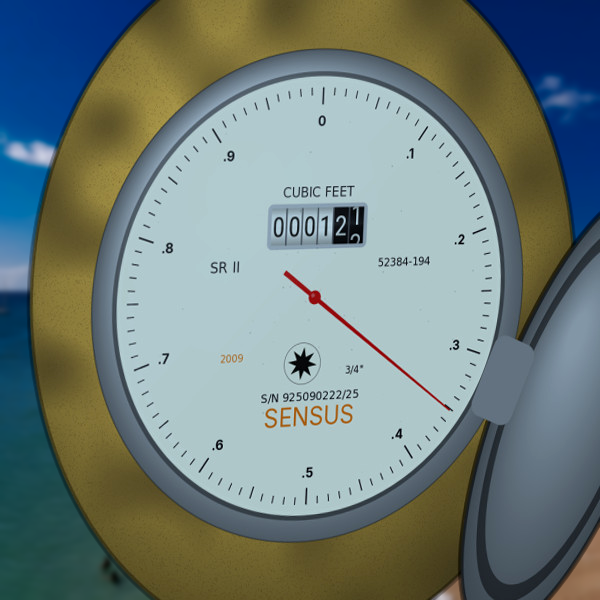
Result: 121.35ft³
